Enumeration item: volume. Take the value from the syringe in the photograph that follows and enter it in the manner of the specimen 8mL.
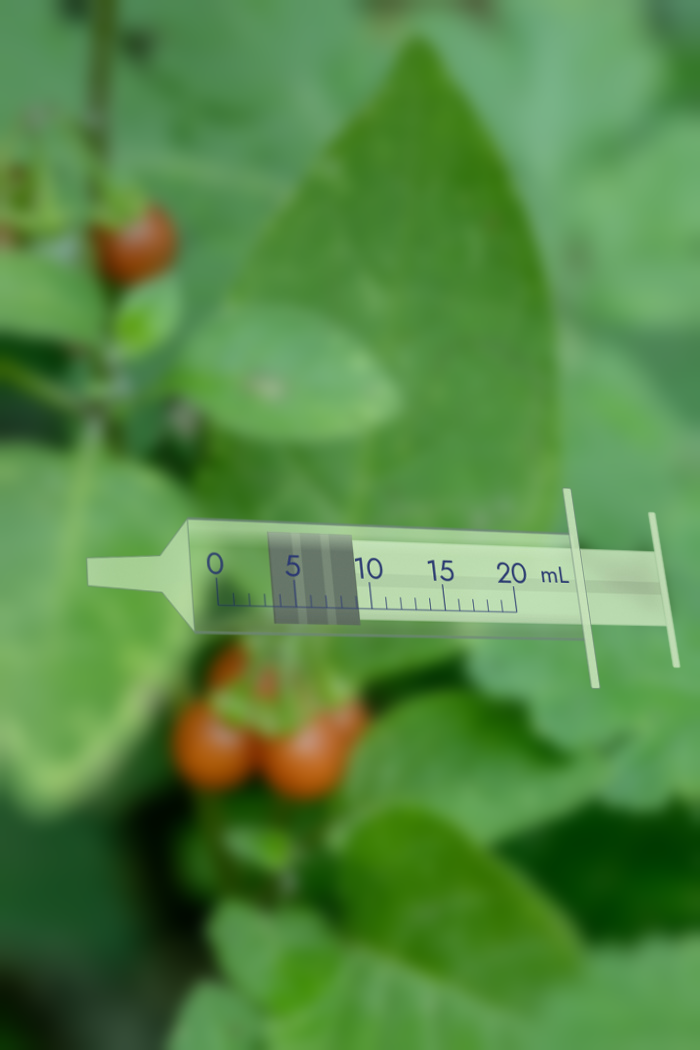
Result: 3.5mL
